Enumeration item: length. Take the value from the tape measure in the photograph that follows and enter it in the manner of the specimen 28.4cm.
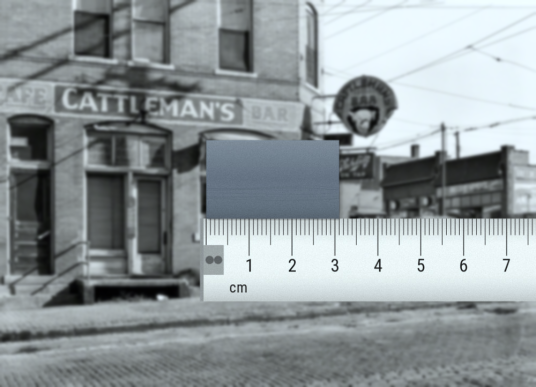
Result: 3.1cm
